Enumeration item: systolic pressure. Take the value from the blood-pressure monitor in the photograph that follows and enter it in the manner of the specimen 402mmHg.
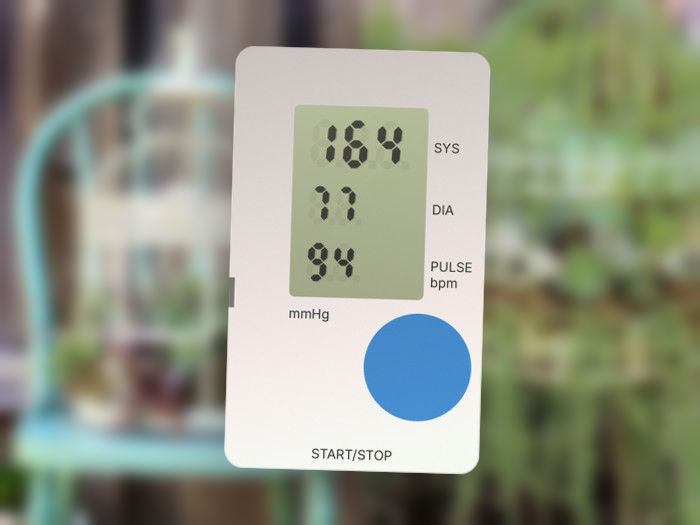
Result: 164mmHg
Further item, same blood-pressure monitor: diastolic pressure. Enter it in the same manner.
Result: 77mmHg
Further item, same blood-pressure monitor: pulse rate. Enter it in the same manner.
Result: 94bpm
